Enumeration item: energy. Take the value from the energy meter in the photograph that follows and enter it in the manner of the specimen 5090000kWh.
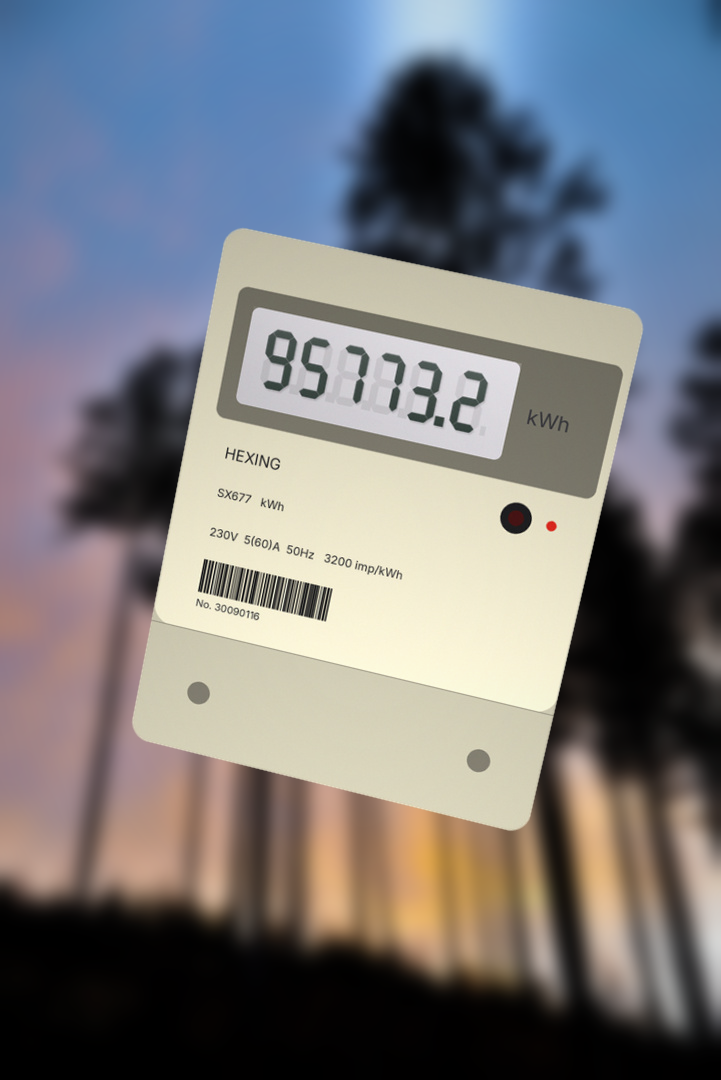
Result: 95773.2kWh
